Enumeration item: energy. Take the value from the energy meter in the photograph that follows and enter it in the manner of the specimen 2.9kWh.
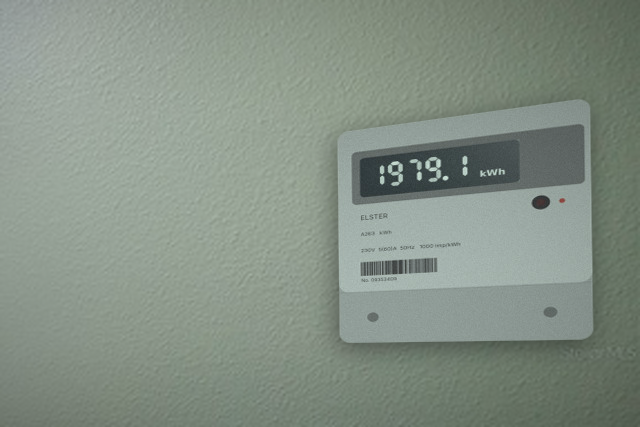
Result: 1979.1kWh
